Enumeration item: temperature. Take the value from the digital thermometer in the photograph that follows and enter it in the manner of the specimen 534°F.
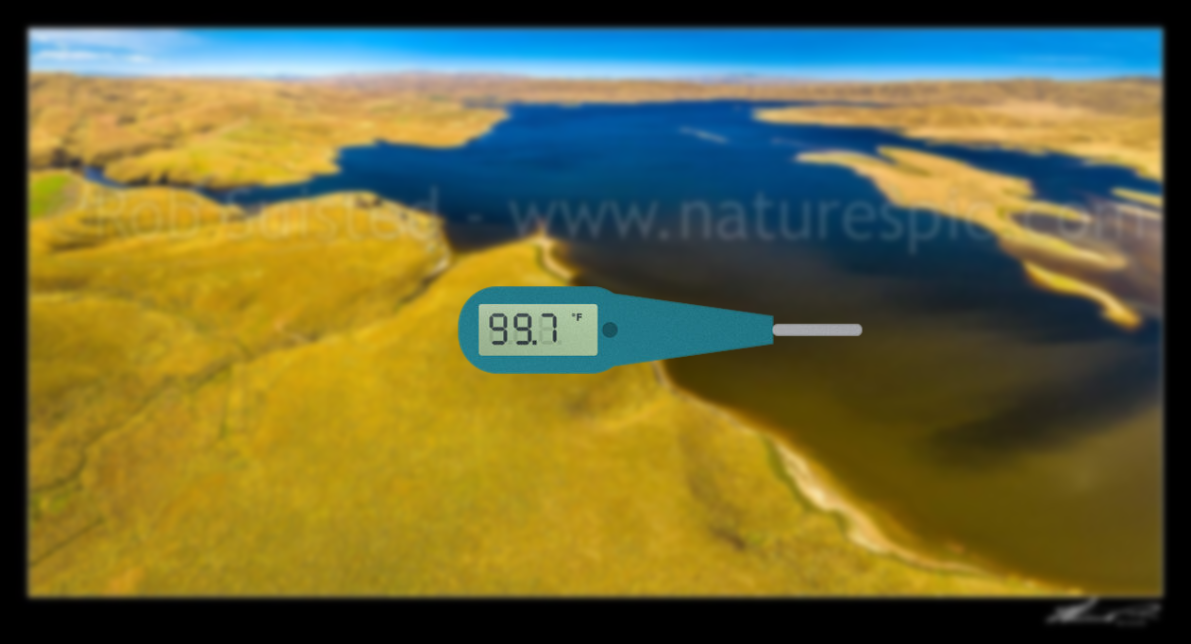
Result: 99.7°F
